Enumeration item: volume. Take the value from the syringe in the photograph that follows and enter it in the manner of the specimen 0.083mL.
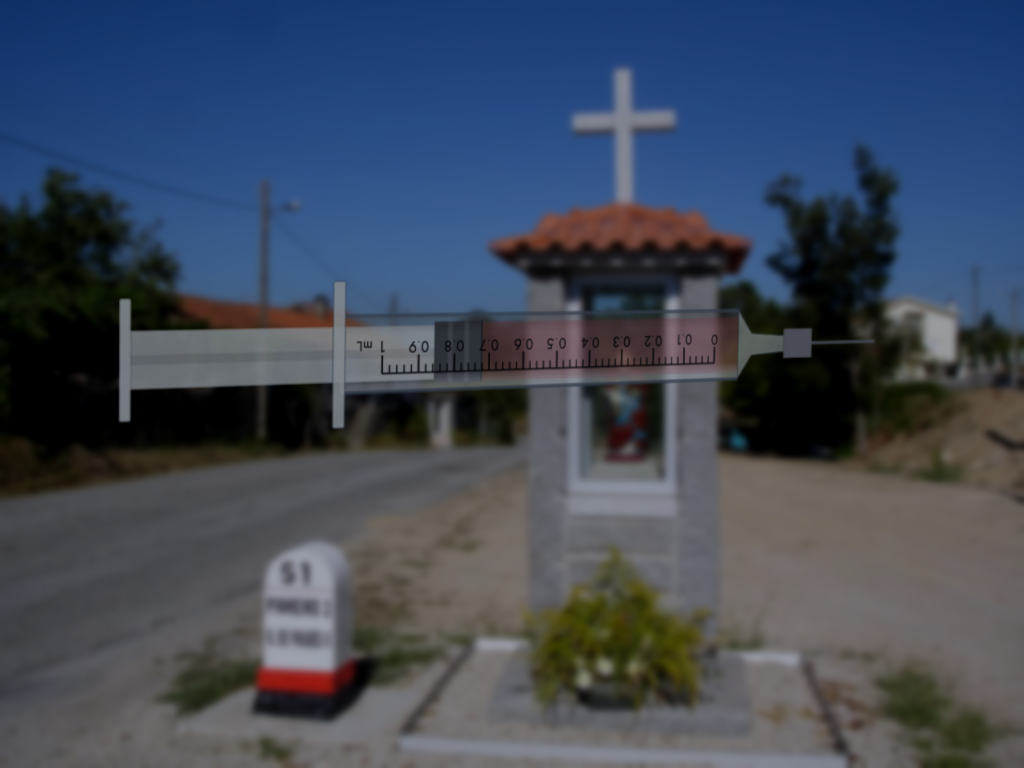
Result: 0.72mL
